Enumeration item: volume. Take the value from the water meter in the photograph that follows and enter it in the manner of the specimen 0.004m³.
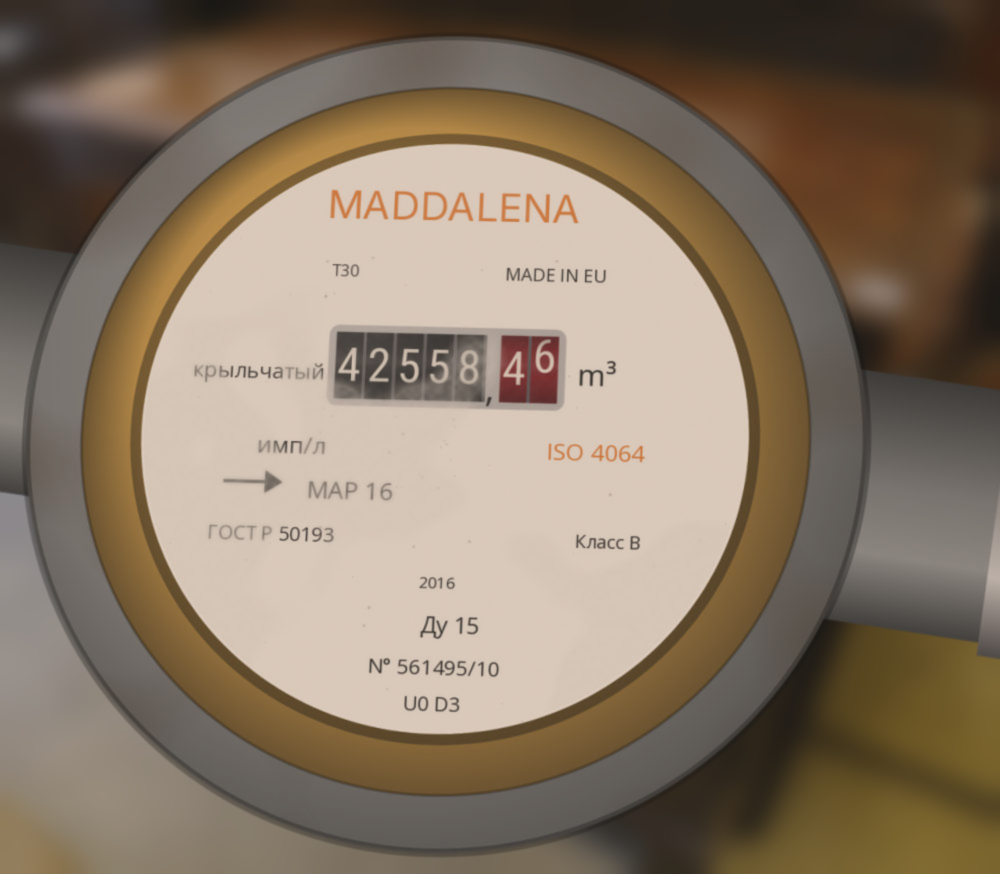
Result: 42558.46m³
